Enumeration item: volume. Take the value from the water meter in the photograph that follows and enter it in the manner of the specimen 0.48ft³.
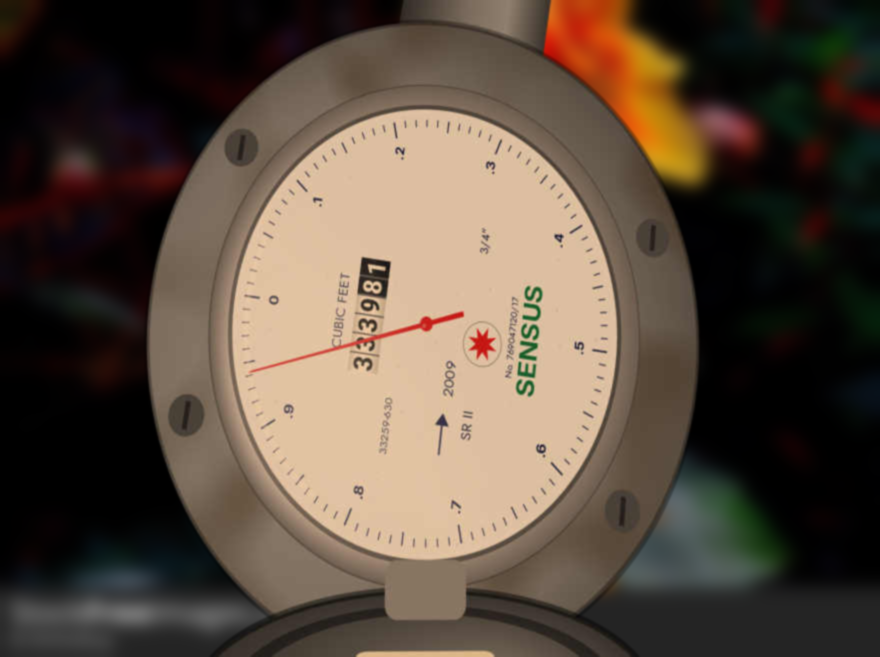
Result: 333980.94ft³
